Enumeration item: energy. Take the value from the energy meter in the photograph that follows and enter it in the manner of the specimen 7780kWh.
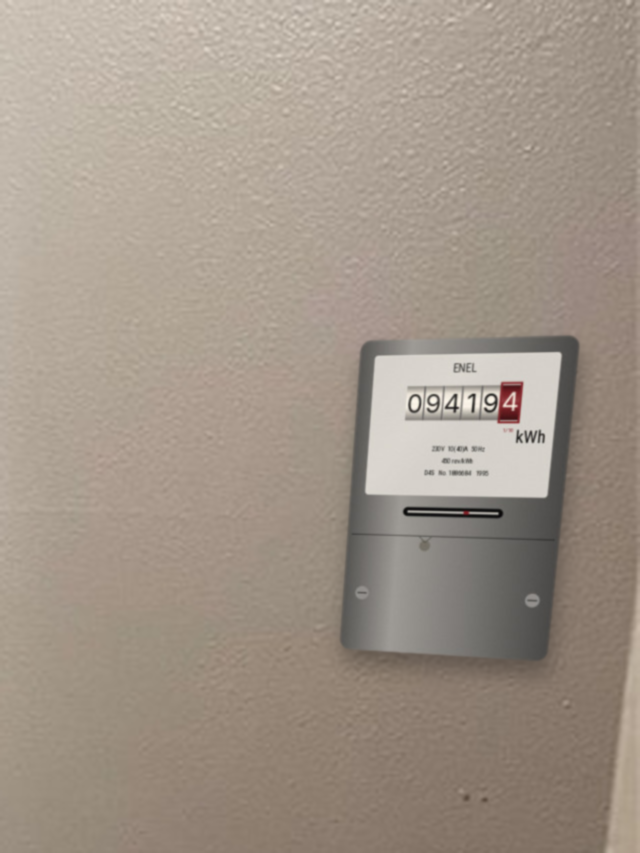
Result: 9419.4kWh
